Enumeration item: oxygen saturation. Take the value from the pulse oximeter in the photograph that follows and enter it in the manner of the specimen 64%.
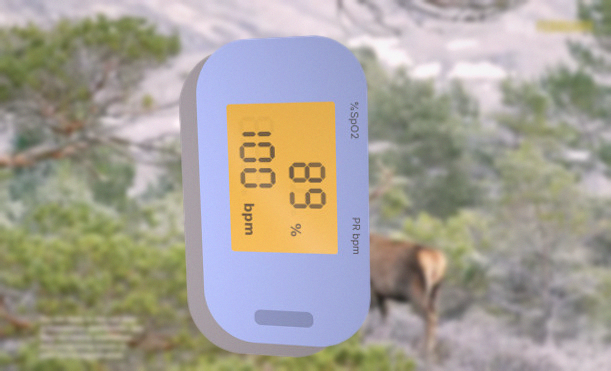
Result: 89%
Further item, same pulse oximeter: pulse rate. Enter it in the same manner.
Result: 100bpm
